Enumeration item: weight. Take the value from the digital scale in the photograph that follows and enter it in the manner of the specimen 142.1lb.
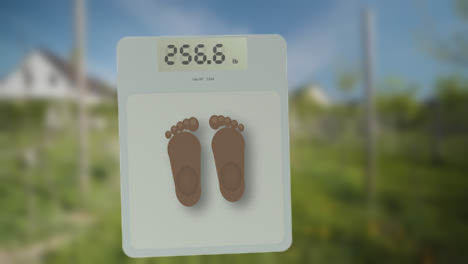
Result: 256.6lb
